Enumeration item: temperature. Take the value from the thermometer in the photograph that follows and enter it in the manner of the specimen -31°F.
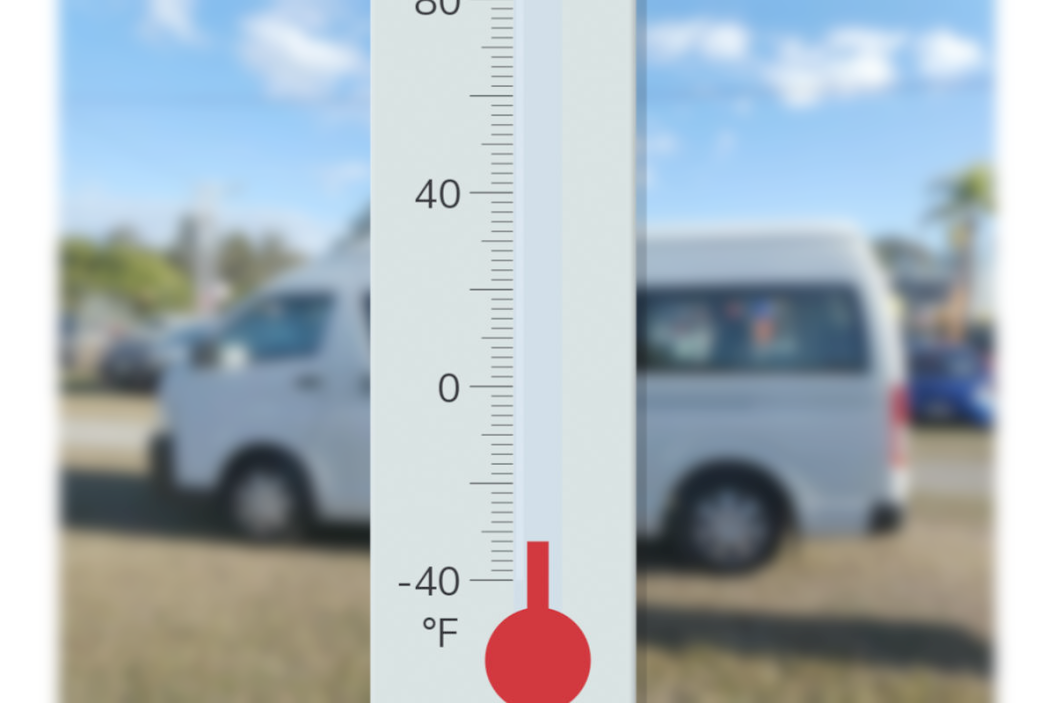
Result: -32°F
